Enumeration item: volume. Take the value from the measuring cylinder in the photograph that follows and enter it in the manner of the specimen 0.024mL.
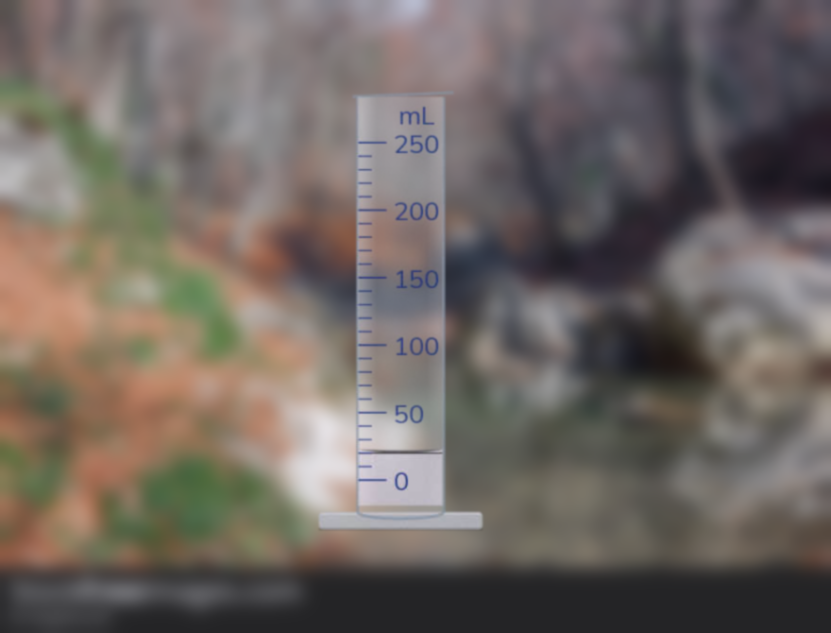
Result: 20mL
